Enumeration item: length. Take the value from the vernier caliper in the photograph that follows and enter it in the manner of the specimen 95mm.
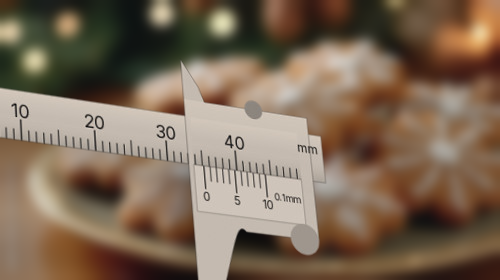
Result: 35.2mm
